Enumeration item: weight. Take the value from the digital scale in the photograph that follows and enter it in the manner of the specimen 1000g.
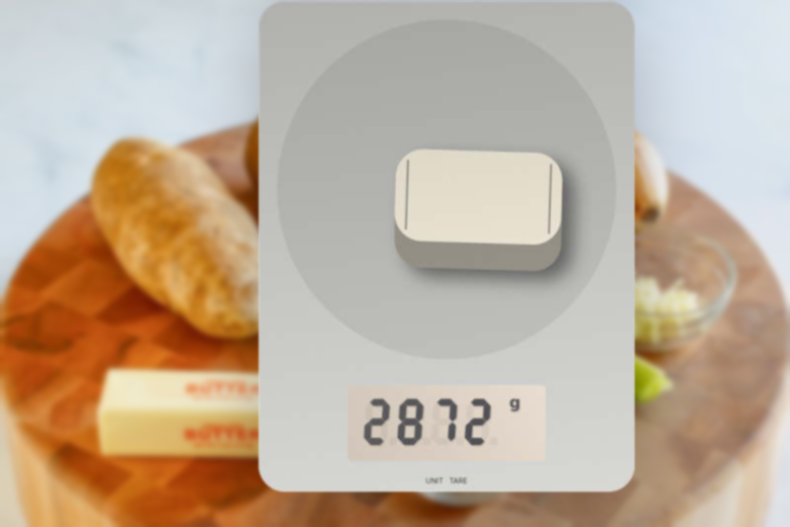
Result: 2872g
